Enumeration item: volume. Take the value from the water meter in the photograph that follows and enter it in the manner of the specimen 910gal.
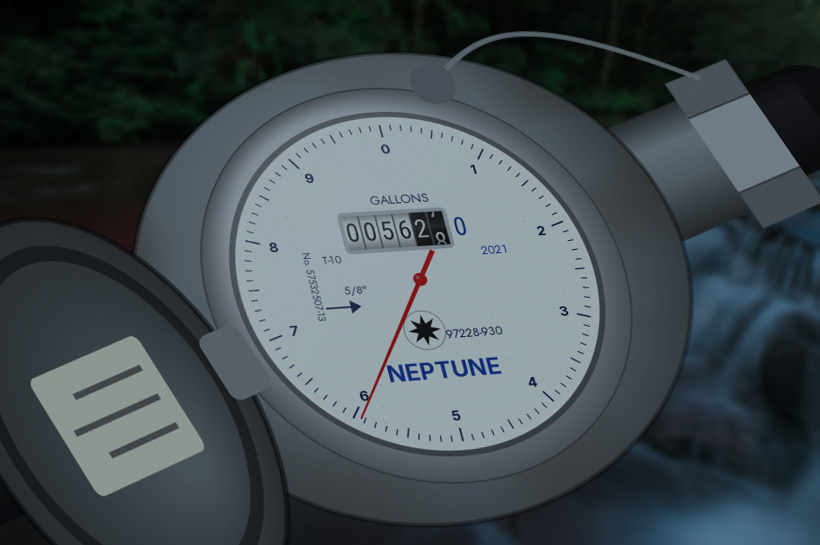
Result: 56275.9gal
